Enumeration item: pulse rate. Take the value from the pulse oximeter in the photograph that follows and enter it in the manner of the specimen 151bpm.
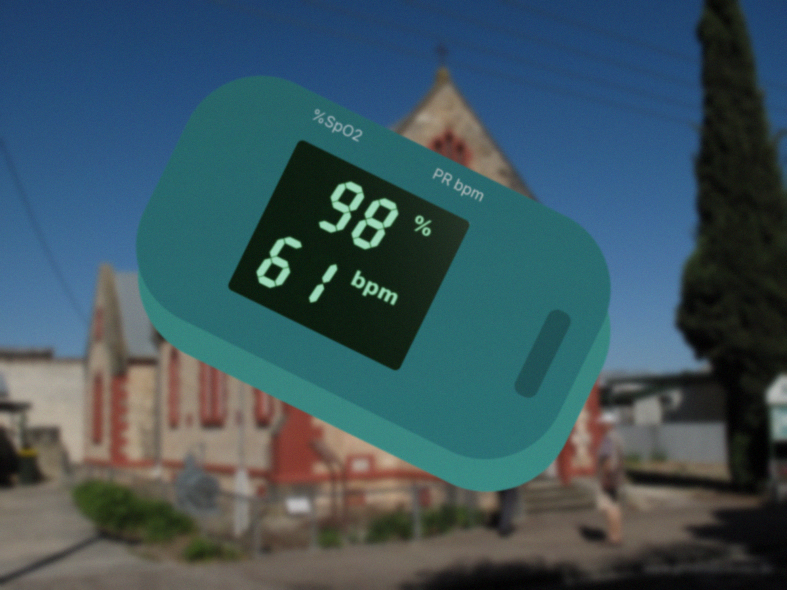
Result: 61bpm
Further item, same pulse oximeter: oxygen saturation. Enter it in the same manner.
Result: 98%
